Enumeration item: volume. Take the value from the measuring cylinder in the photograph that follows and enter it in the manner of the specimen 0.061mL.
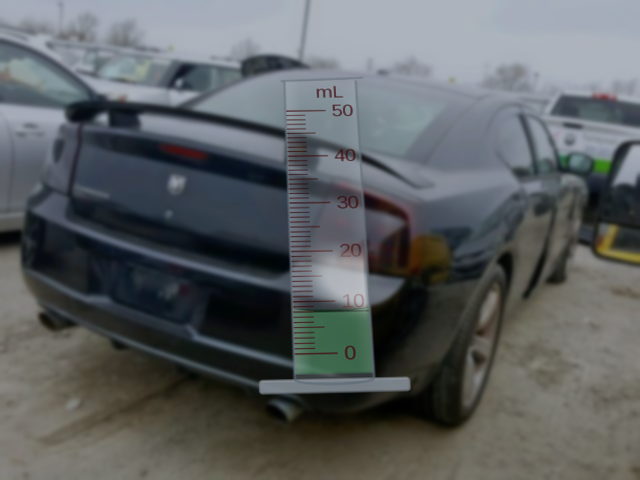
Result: 8mL
